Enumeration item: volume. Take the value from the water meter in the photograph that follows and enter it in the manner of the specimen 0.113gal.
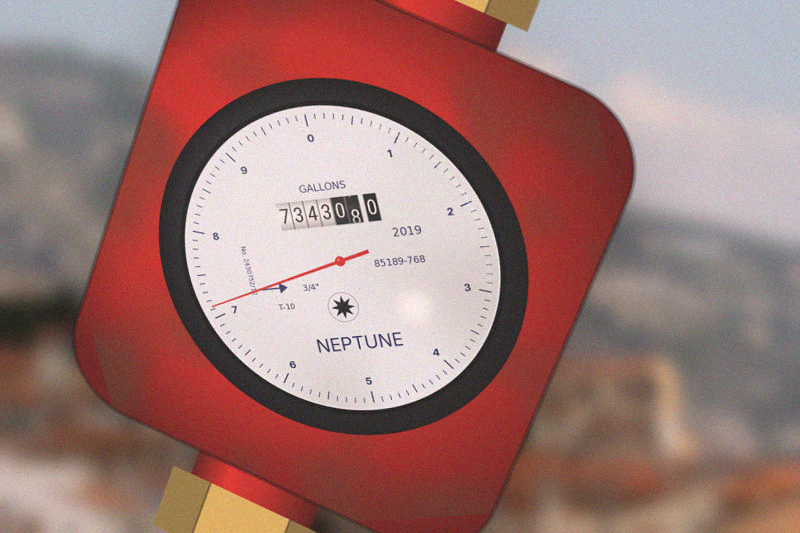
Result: 7343077.1gal
